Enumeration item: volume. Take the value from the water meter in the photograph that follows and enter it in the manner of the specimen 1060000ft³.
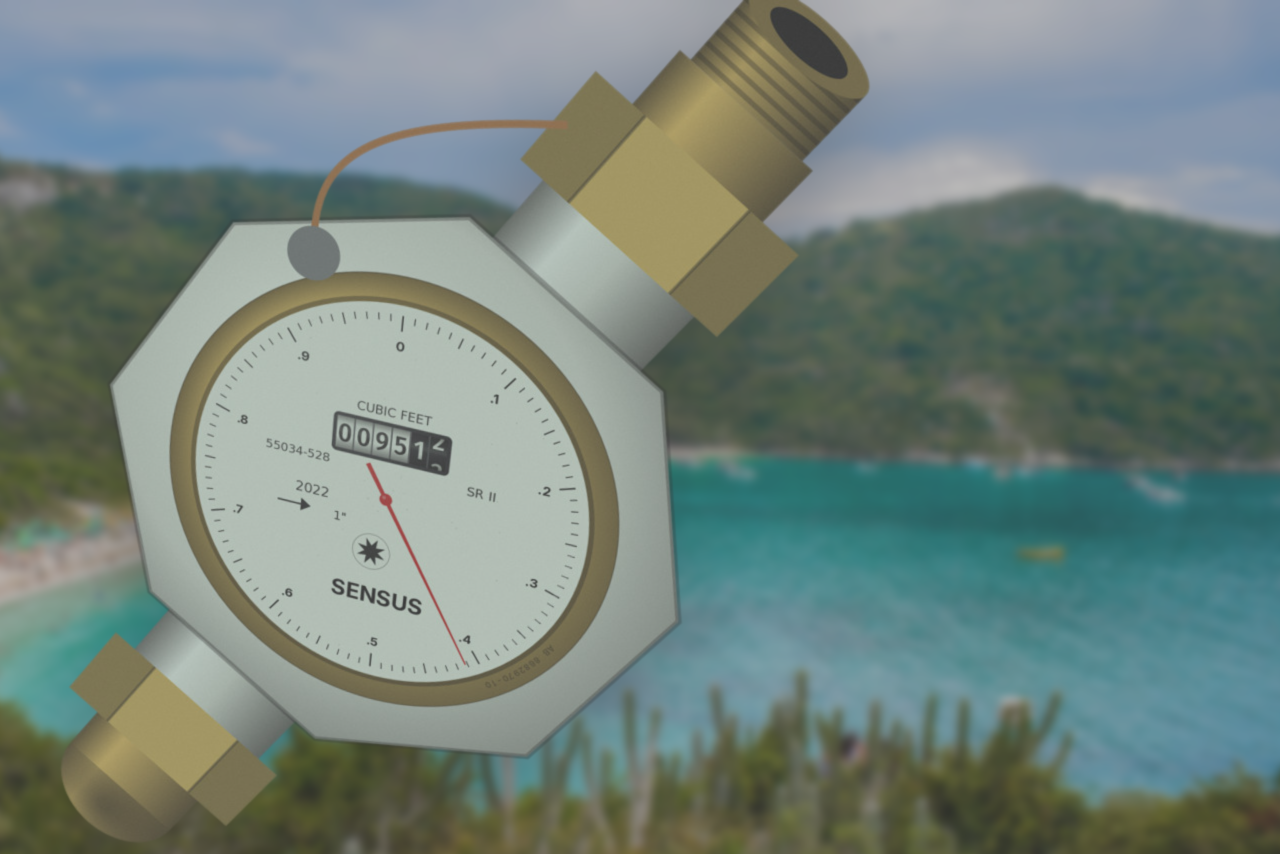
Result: 9512.41ft³
